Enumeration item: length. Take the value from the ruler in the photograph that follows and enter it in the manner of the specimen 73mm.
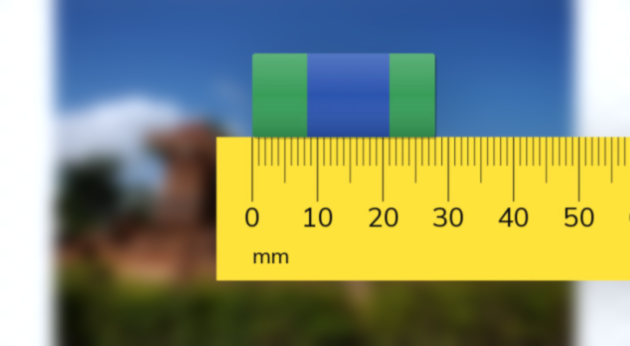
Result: 28mm
